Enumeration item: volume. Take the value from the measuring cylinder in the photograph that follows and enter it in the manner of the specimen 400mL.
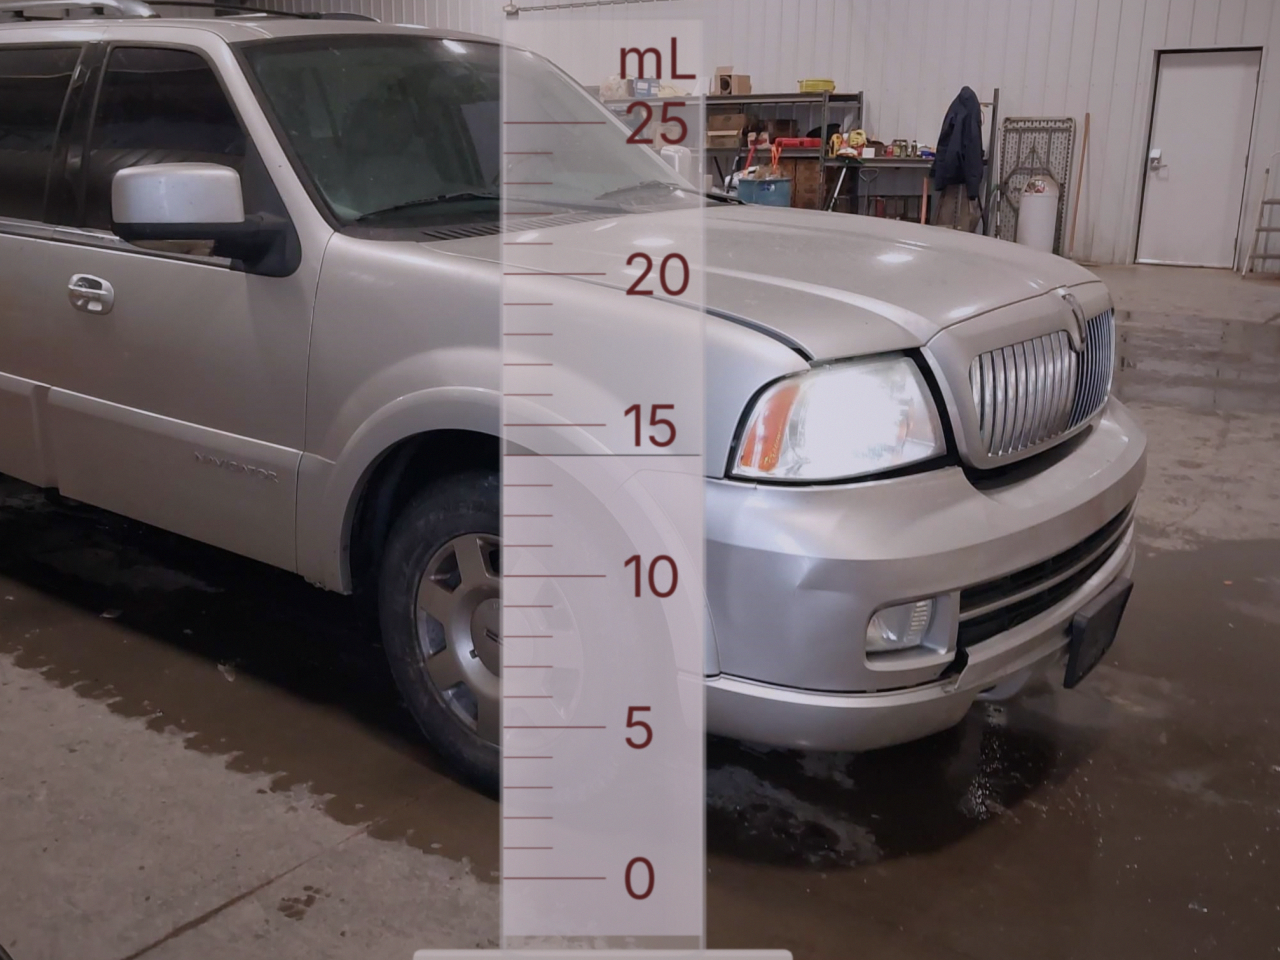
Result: 14mL
